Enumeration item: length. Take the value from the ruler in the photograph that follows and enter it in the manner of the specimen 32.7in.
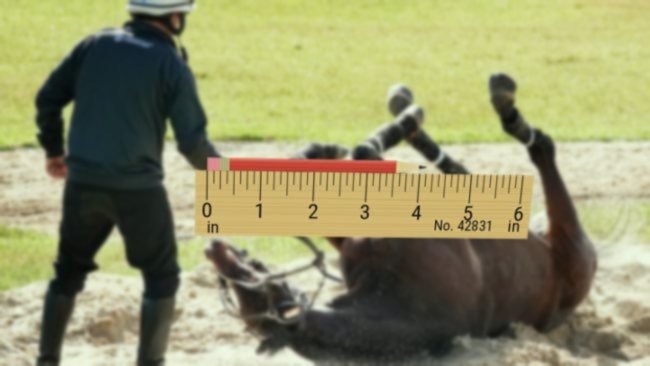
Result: 4.125in
